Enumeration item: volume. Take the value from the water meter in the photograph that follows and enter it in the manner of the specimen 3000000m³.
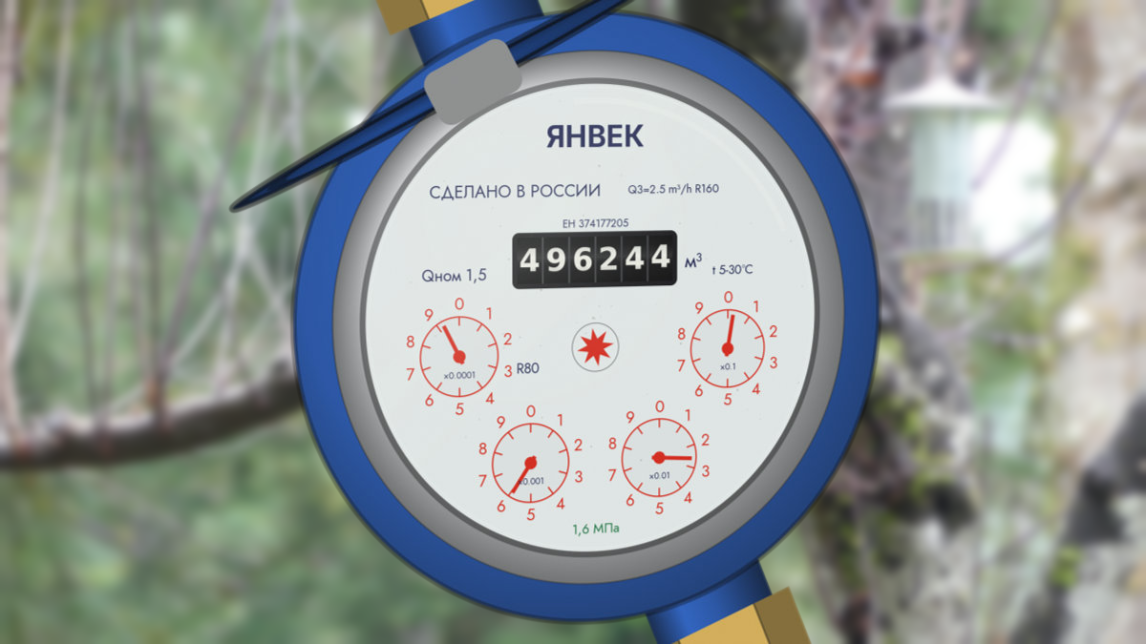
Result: 496244.0259m³
